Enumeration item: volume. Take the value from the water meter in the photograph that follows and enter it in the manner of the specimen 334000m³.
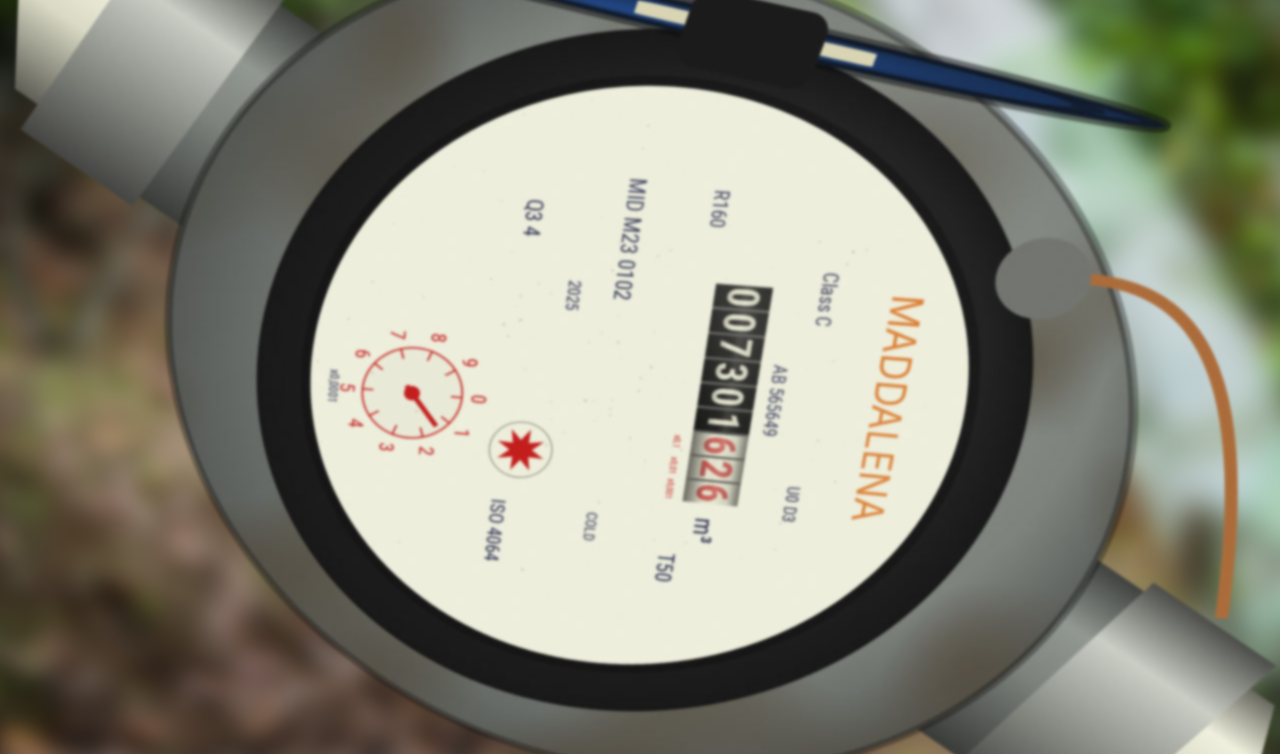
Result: 7301.6261m³
